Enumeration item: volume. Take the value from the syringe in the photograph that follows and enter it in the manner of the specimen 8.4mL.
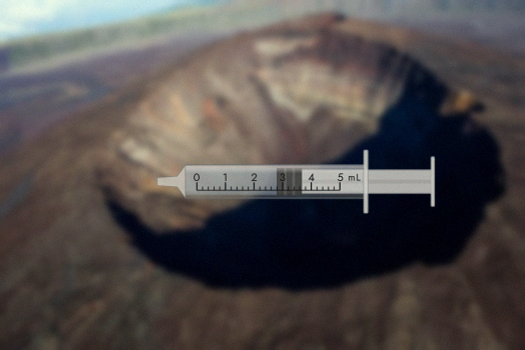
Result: 2.8mL
